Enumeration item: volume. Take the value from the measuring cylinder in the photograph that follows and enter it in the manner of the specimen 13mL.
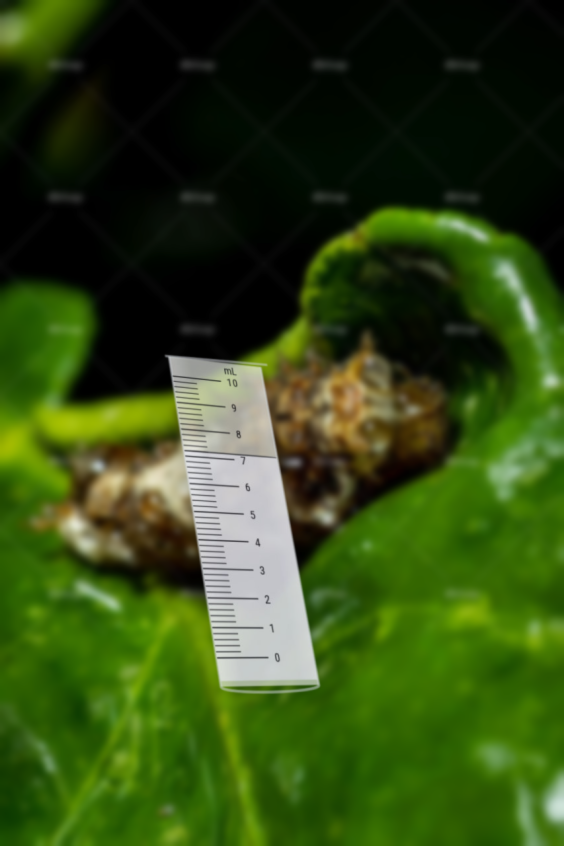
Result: 7.2mL
